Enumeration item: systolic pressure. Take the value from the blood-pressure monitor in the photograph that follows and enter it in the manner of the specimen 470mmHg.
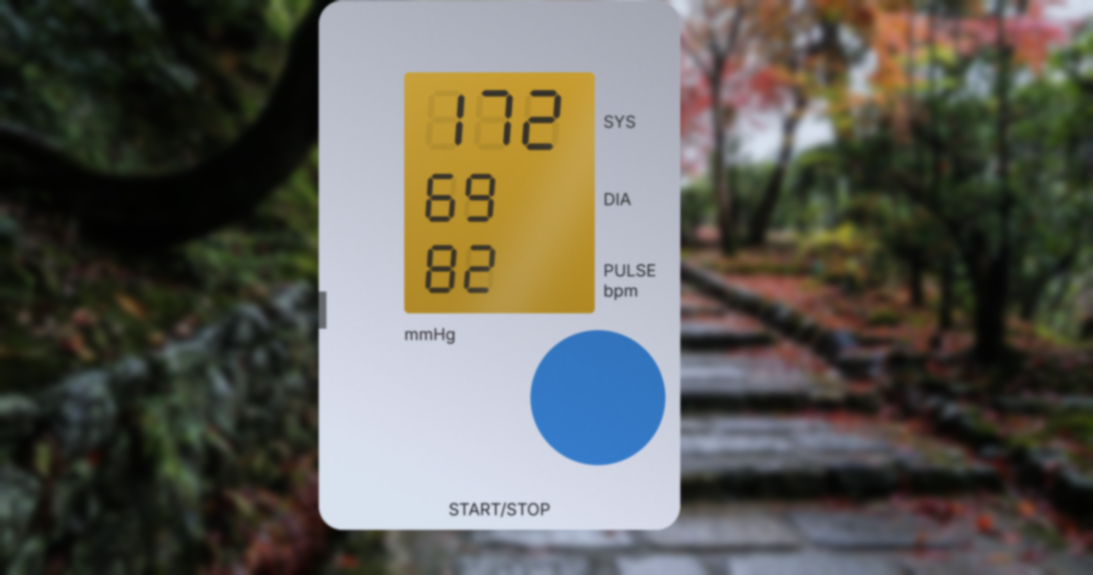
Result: 172mmHg
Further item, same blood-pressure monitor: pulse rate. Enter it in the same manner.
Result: 82bpm
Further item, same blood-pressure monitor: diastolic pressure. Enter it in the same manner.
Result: 69mmHg
